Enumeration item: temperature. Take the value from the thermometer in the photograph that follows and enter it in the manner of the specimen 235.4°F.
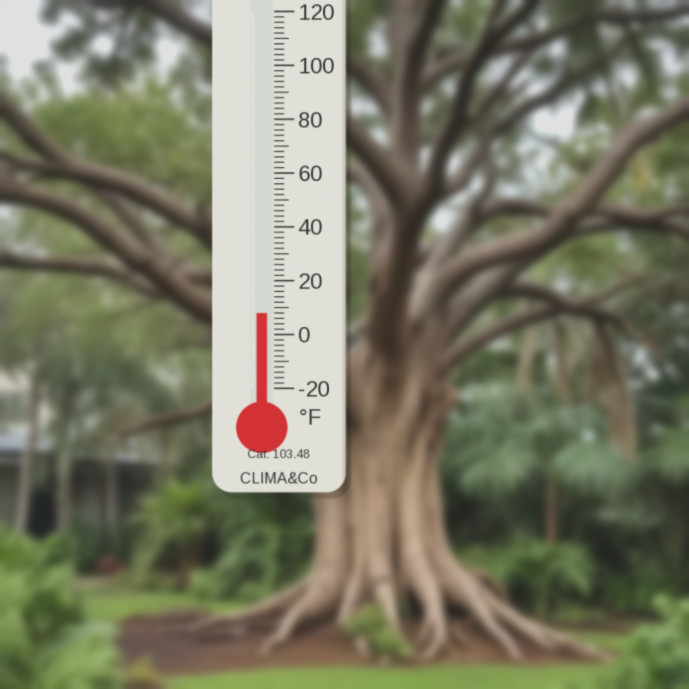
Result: 8°F
